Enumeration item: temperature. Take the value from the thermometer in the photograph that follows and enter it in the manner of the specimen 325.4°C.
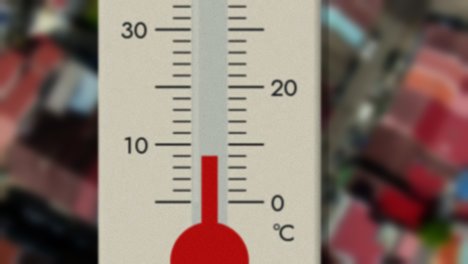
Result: 8°C
